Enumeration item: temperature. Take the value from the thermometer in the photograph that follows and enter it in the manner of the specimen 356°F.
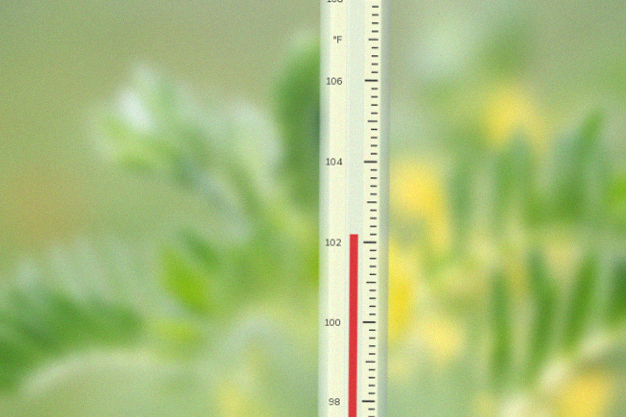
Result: 102.2°F
